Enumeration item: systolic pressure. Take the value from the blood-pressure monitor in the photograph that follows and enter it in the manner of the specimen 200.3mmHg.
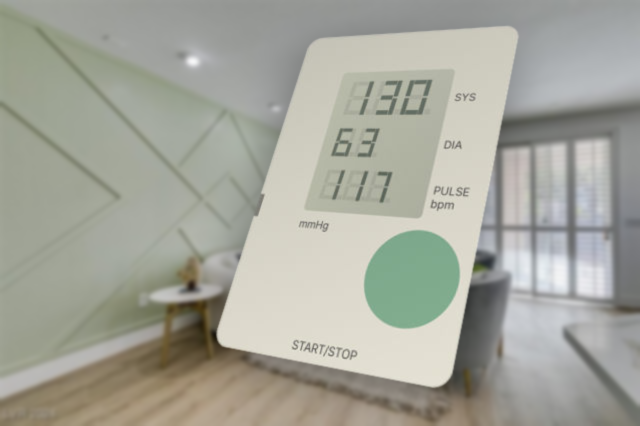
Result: 130mmHg
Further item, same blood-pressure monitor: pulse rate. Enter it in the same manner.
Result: 117bpm
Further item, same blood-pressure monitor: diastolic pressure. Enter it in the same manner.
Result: 63mmHg
